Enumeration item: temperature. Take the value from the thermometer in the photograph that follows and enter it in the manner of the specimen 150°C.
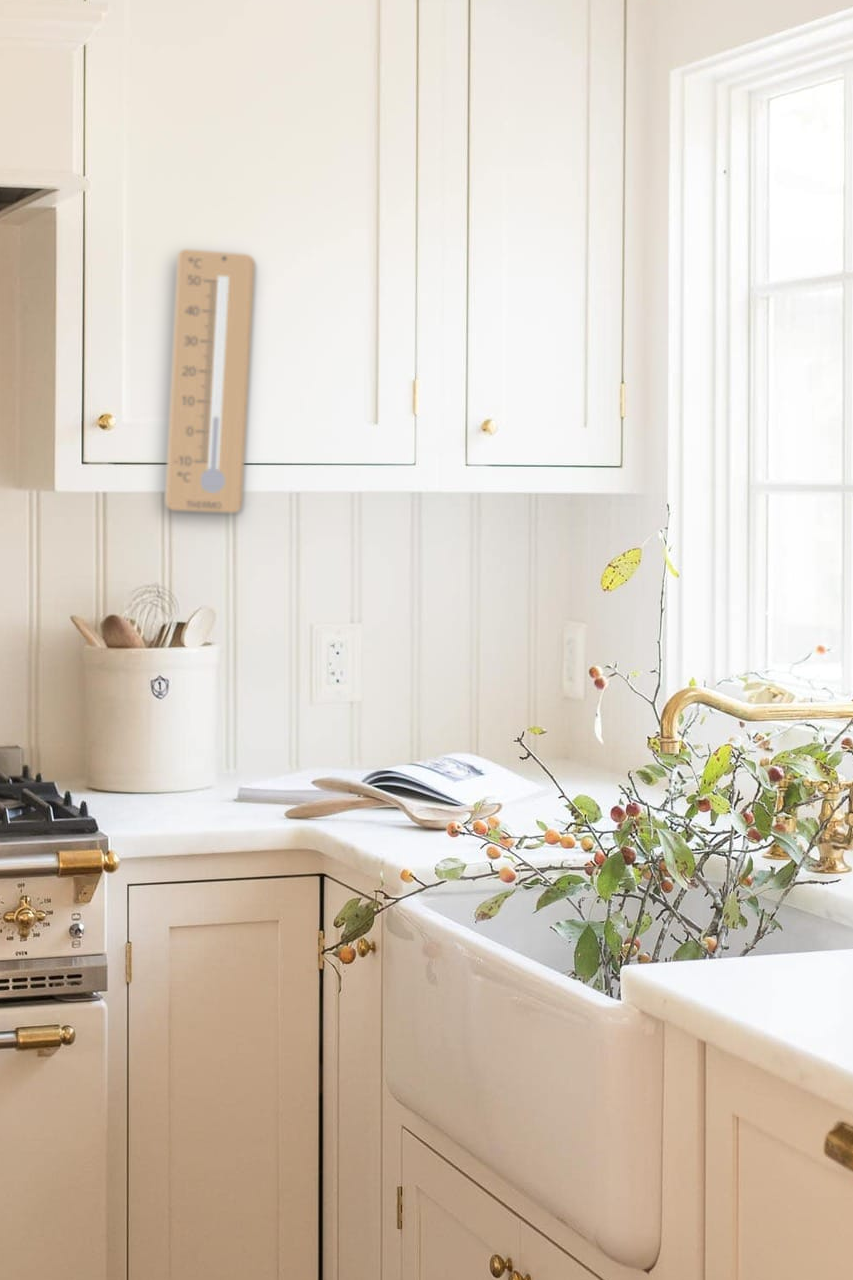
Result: 5°C
